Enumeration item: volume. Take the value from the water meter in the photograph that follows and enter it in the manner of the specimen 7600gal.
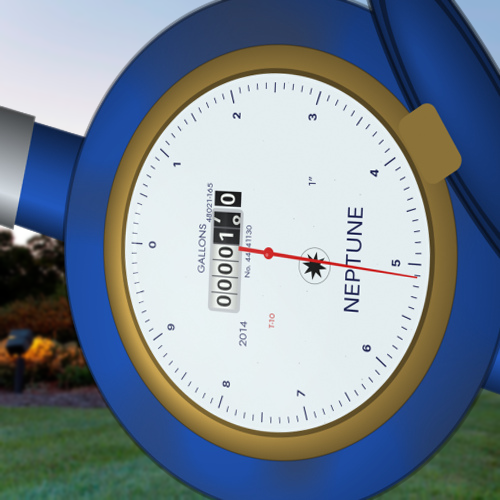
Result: 175.1gal
